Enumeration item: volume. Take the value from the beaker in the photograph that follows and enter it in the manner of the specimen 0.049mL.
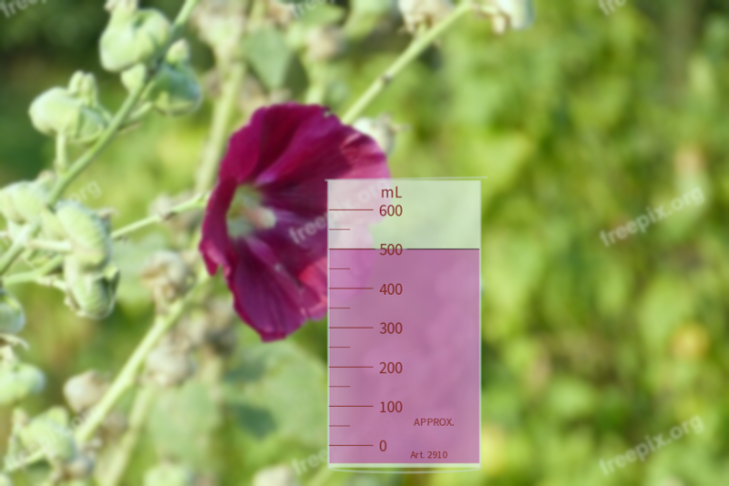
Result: 500mL
